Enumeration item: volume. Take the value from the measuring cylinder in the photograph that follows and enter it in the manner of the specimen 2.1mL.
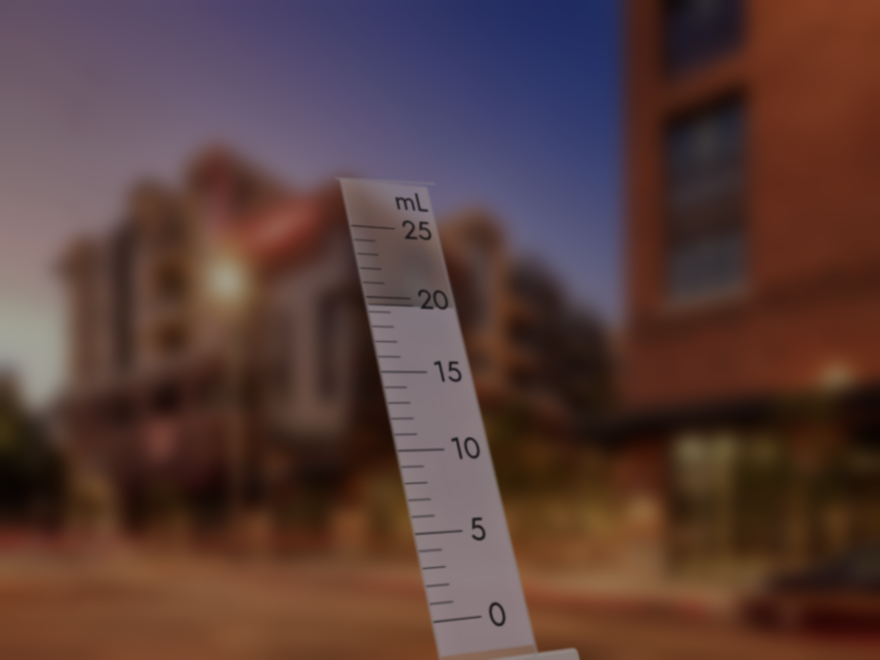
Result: 19.5mL
